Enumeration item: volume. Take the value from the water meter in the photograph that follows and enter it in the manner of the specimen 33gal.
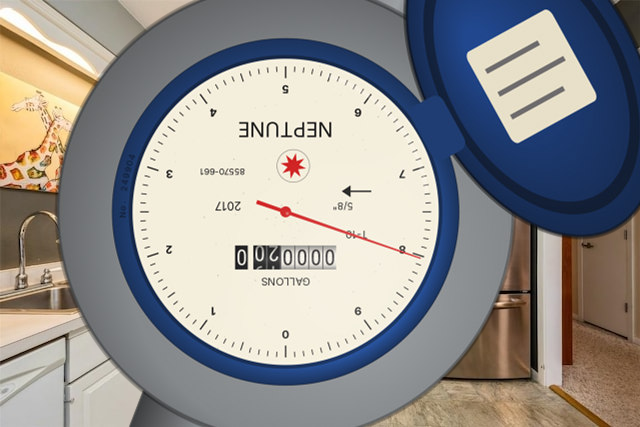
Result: 198.0gal
